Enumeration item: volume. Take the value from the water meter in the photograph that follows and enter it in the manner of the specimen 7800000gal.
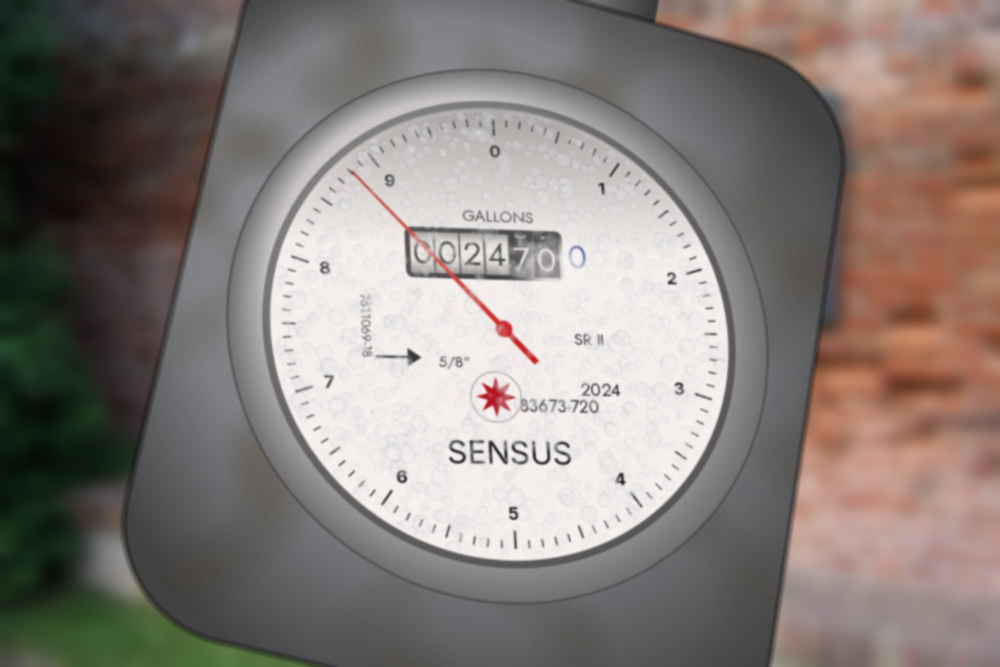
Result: 24698.8gal
